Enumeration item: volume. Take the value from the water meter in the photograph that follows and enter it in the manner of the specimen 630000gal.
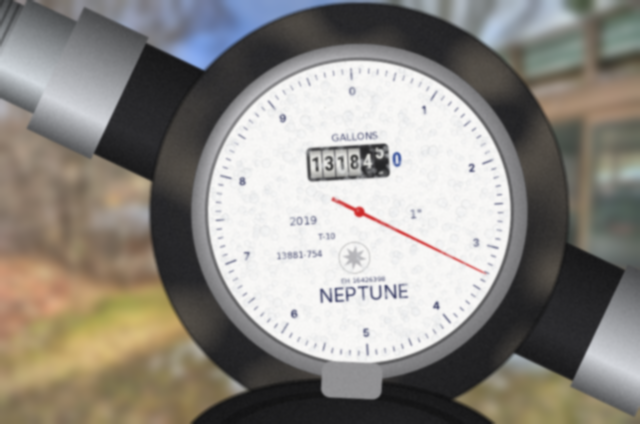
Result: 1318453.3gal
